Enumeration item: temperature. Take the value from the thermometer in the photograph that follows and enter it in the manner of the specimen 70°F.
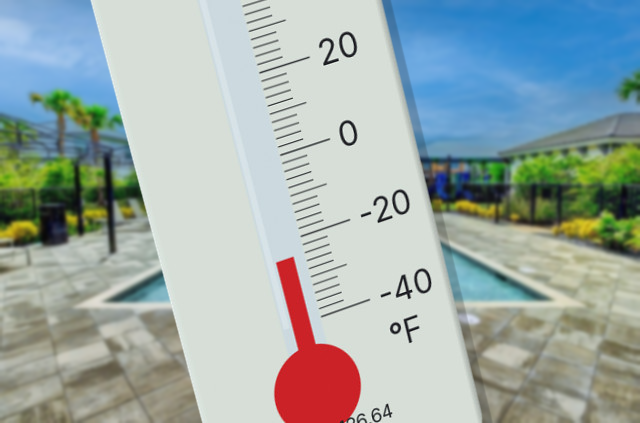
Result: -24°F
